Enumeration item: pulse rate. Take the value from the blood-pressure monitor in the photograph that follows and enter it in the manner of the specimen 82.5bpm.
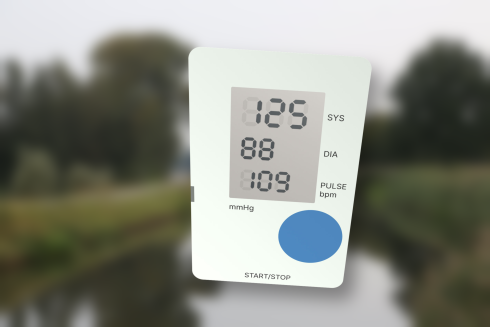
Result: 109bpm
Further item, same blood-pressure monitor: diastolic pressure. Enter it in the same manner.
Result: 88mmHg
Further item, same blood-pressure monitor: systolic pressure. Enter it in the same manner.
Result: 125mmHg
